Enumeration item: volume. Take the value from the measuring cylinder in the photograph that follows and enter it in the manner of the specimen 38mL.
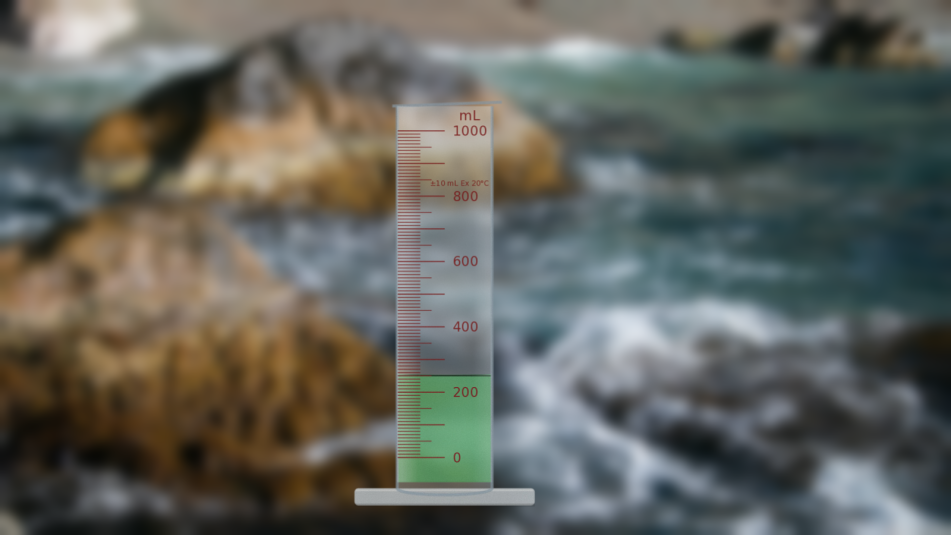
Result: 250mL
